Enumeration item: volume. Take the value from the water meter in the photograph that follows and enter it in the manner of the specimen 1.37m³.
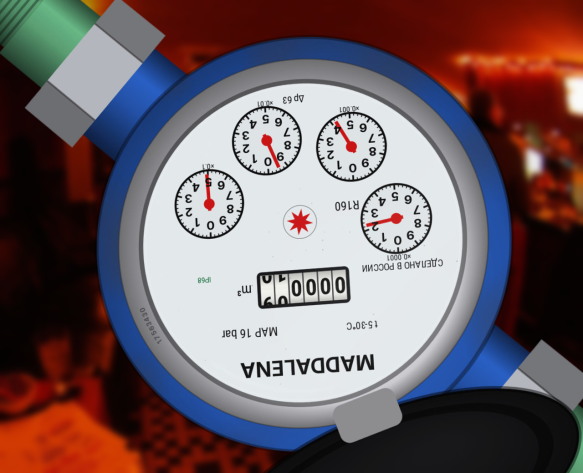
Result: 9.4942m³
